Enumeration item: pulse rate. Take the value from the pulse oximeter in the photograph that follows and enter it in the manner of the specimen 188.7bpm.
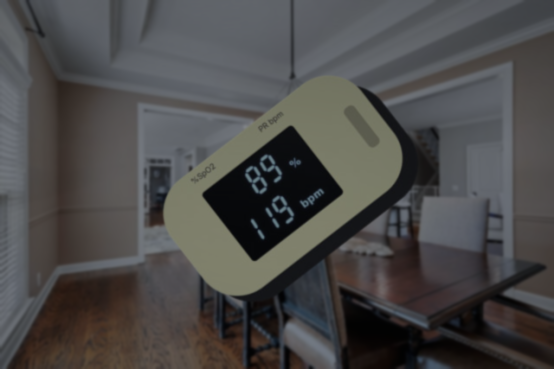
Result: 119bpm
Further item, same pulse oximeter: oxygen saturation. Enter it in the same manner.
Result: 89%
